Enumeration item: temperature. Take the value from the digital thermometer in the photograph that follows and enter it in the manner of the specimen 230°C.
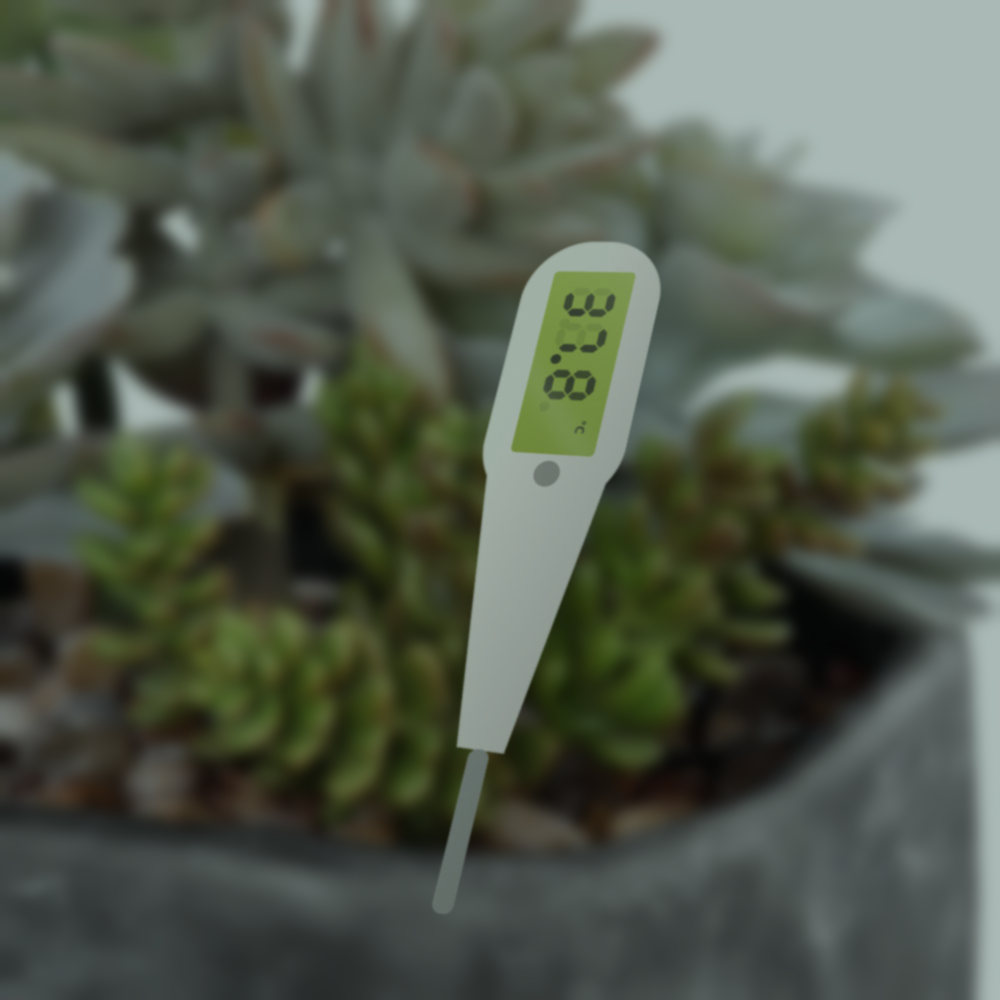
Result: 37.8°C
